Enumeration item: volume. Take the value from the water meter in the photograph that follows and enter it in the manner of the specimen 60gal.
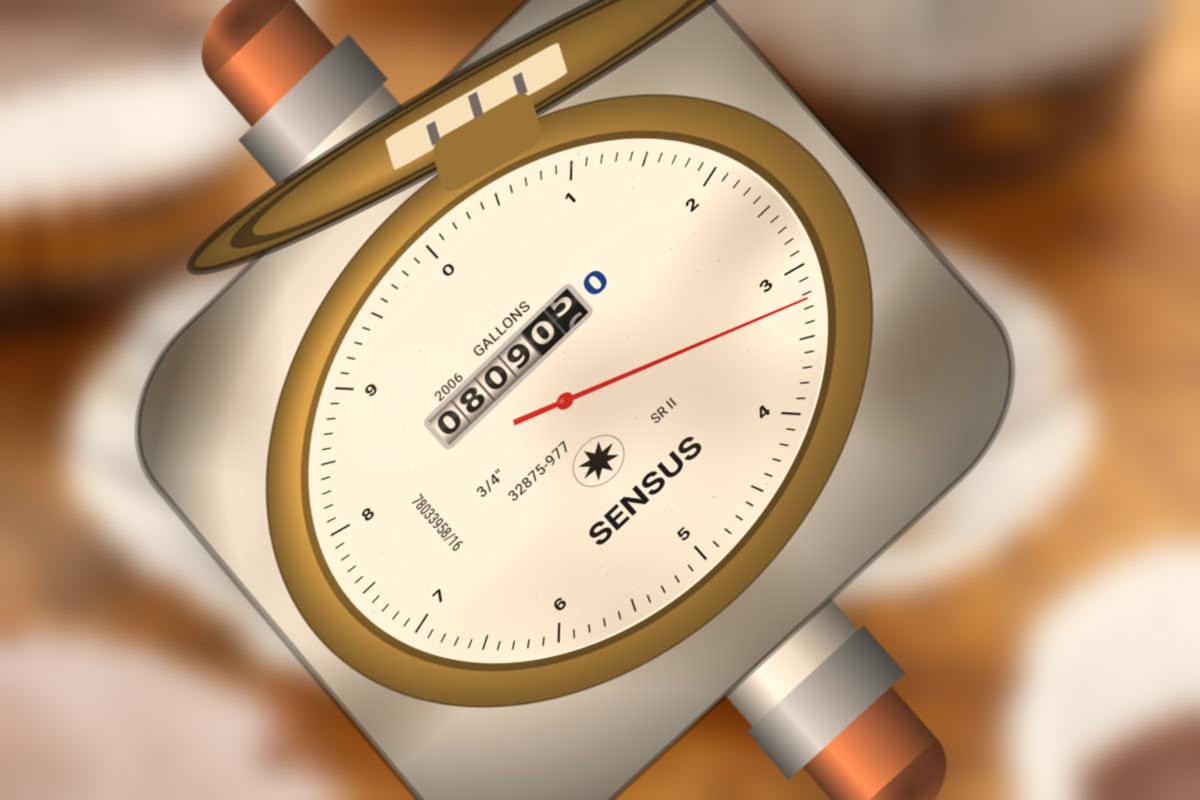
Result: 809053.2gal
